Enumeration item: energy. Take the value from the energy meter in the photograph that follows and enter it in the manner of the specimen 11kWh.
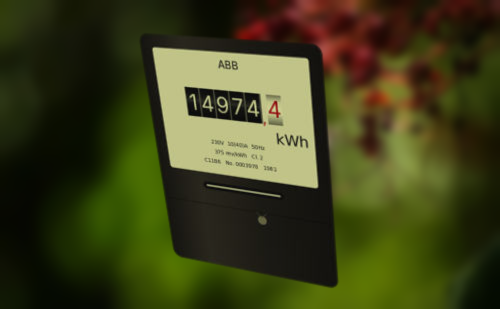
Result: 14974.4kWh
